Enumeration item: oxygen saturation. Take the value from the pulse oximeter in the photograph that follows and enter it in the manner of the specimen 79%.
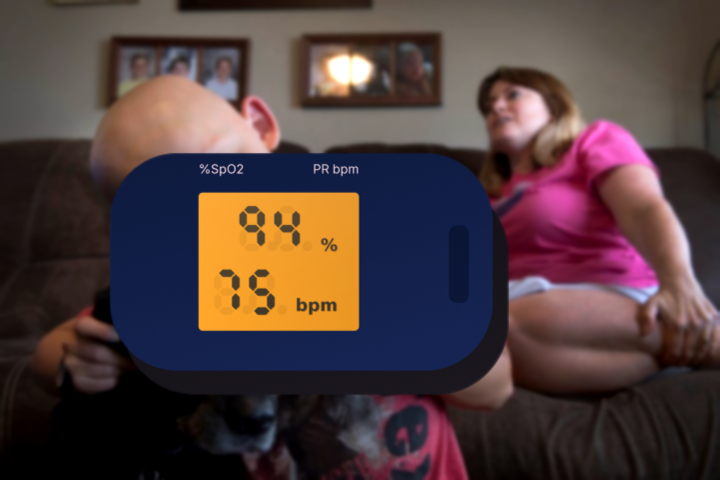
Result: 94%
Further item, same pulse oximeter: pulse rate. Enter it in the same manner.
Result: 75bpm
